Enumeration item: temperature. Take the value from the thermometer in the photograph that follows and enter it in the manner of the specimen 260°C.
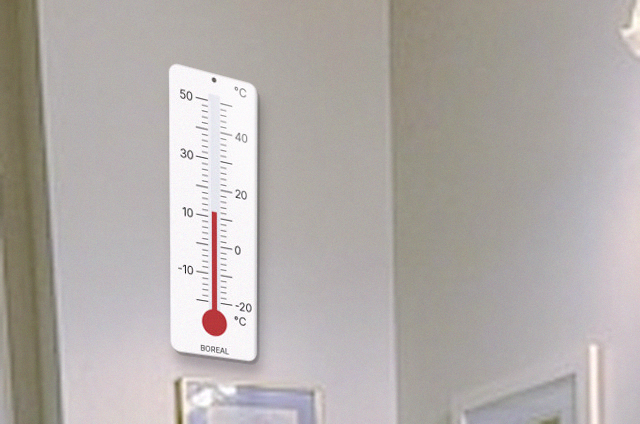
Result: 12°C
